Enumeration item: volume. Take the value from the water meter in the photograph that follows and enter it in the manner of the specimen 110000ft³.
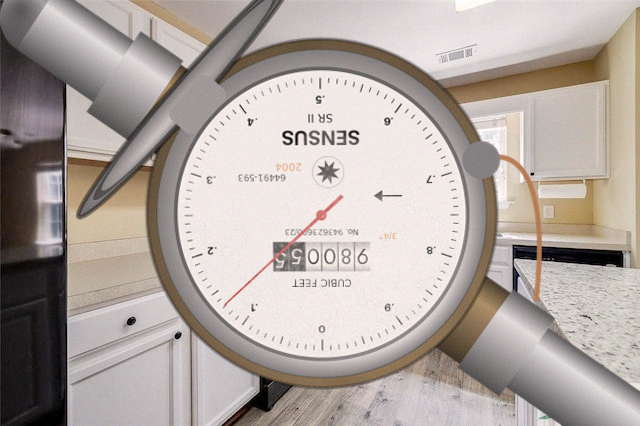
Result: 980055.13ft³
